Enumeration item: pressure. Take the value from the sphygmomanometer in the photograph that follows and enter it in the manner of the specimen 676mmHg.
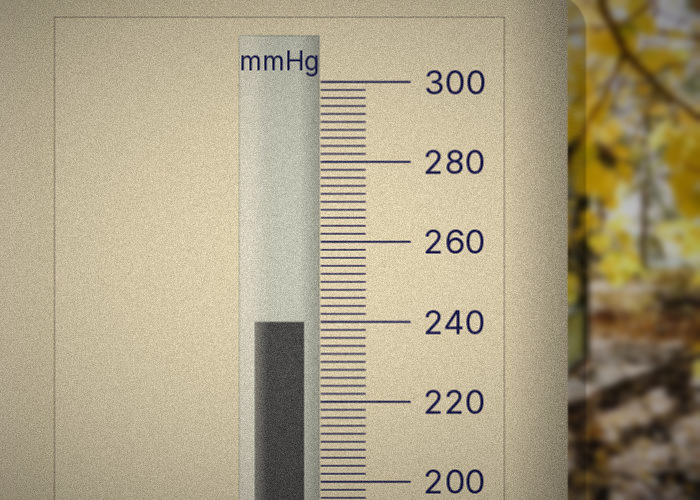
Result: 240mmHg
